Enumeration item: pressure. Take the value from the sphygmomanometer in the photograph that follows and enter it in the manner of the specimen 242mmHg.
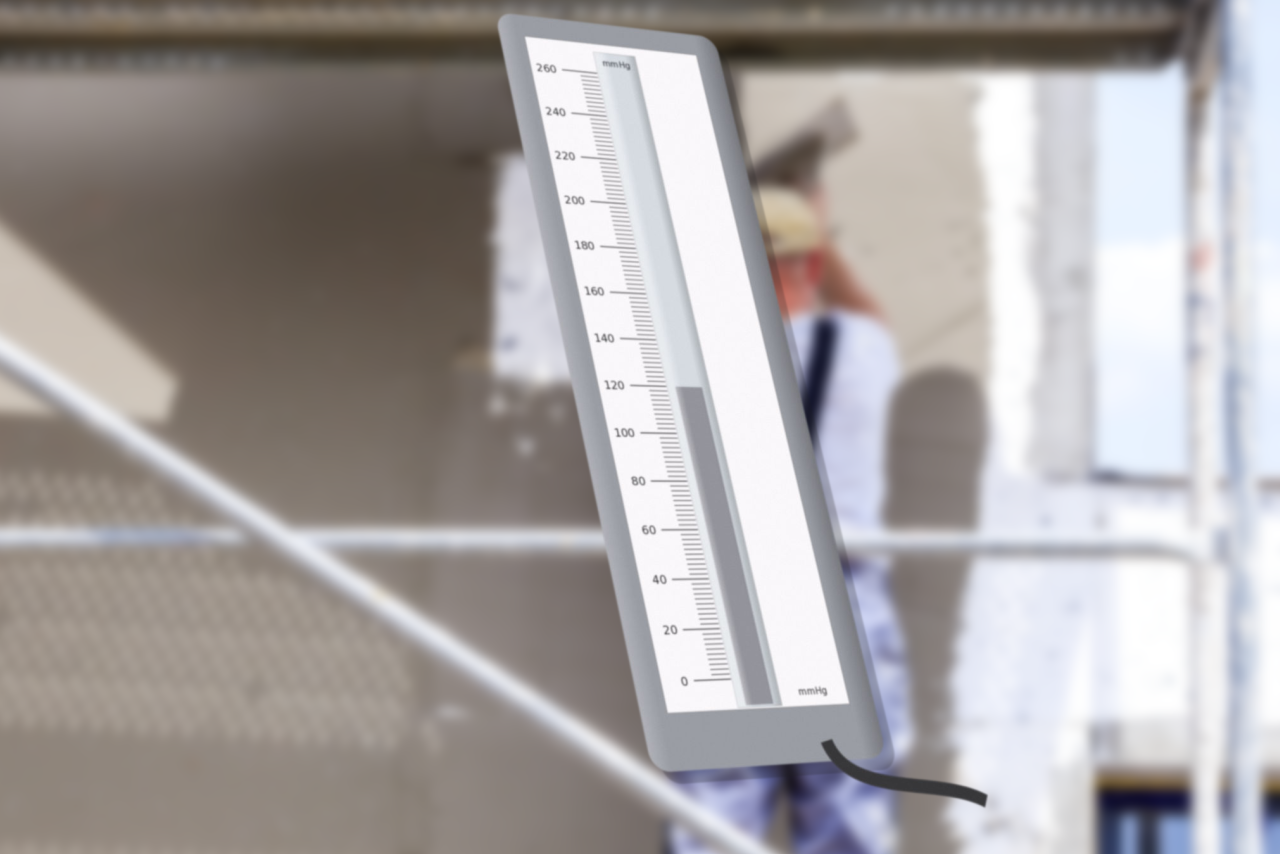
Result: 120mmHg
